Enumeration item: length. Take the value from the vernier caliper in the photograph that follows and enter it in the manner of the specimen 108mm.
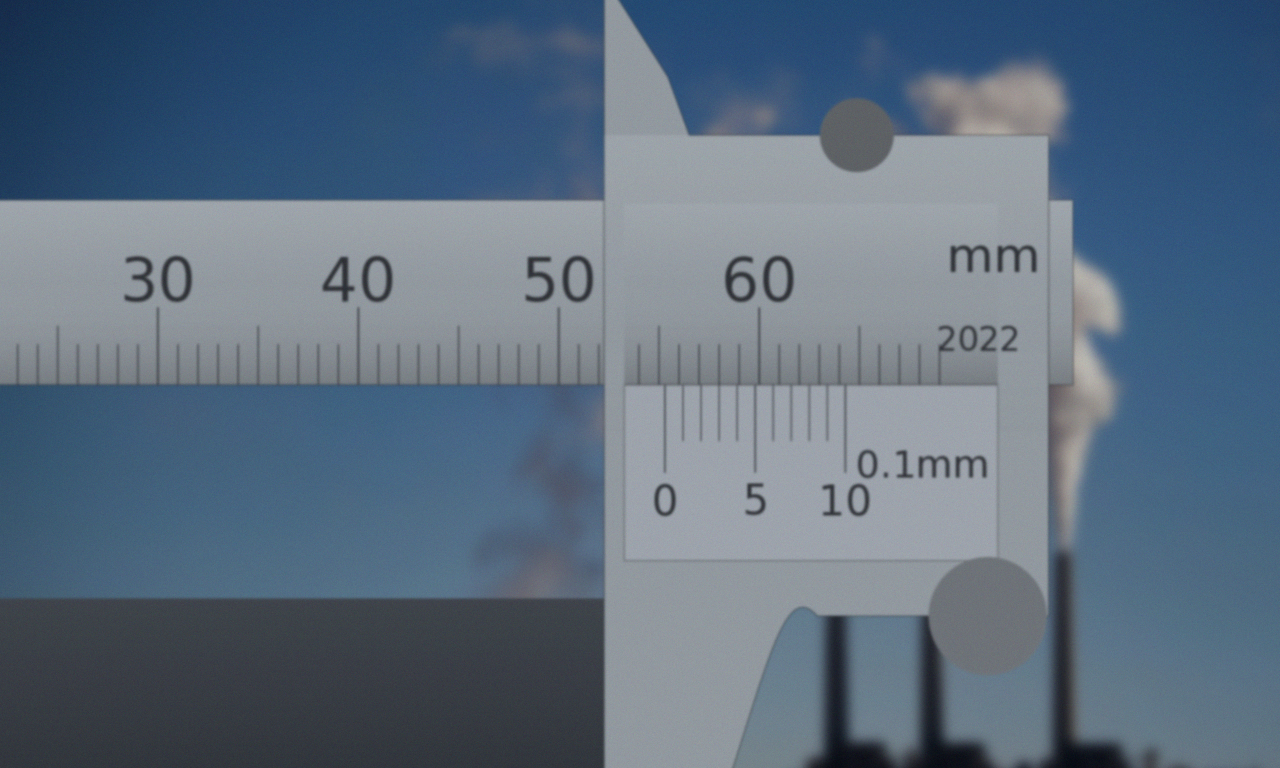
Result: 55.3mm
